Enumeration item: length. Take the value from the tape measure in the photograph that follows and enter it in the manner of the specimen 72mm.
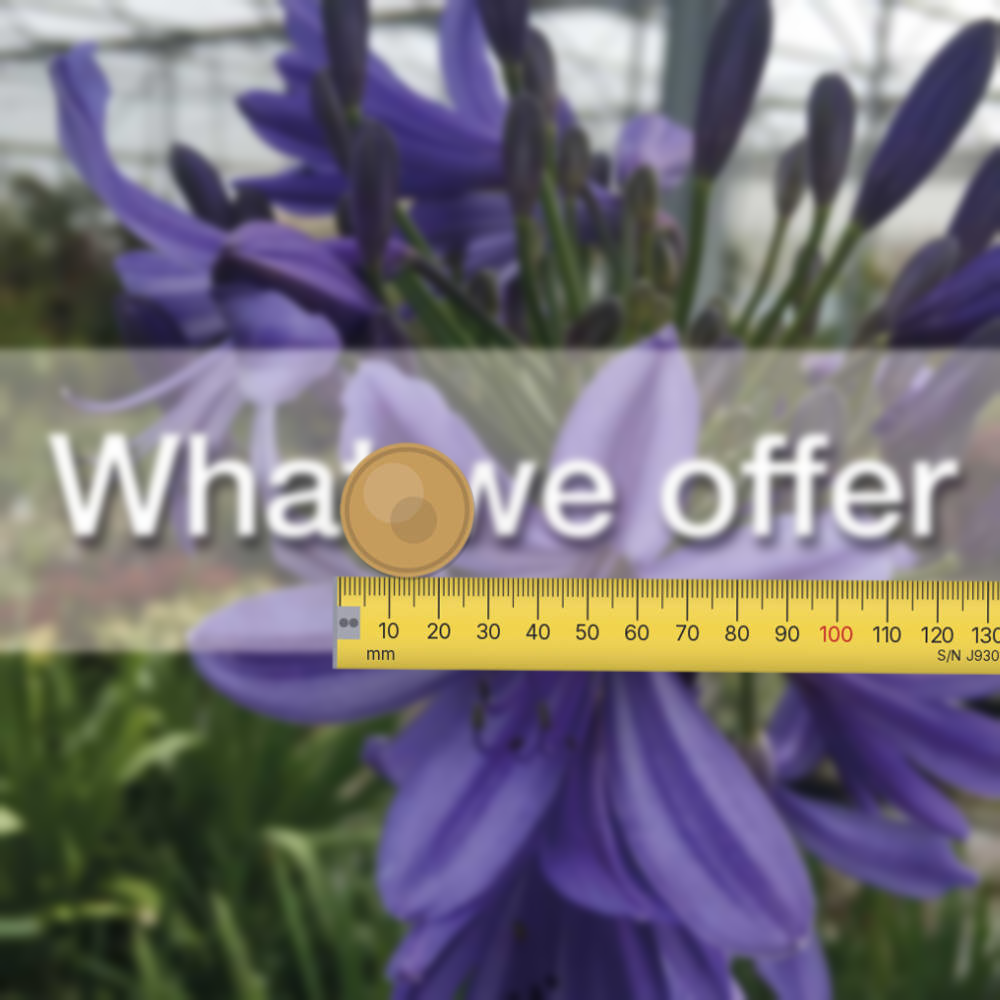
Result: 27mm
